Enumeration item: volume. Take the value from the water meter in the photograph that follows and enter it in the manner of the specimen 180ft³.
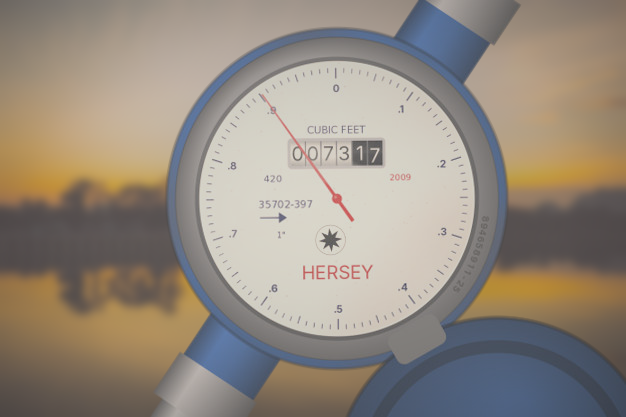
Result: 7316.90ft³
